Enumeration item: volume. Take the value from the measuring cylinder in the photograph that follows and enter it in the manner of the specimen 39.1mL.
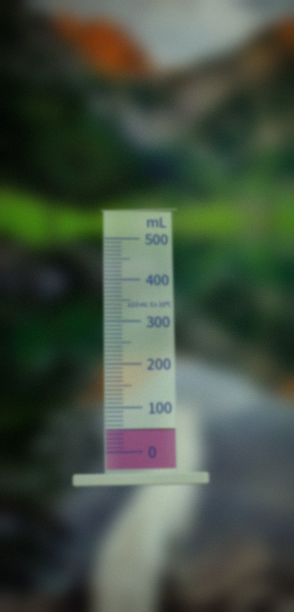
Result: 50mL
